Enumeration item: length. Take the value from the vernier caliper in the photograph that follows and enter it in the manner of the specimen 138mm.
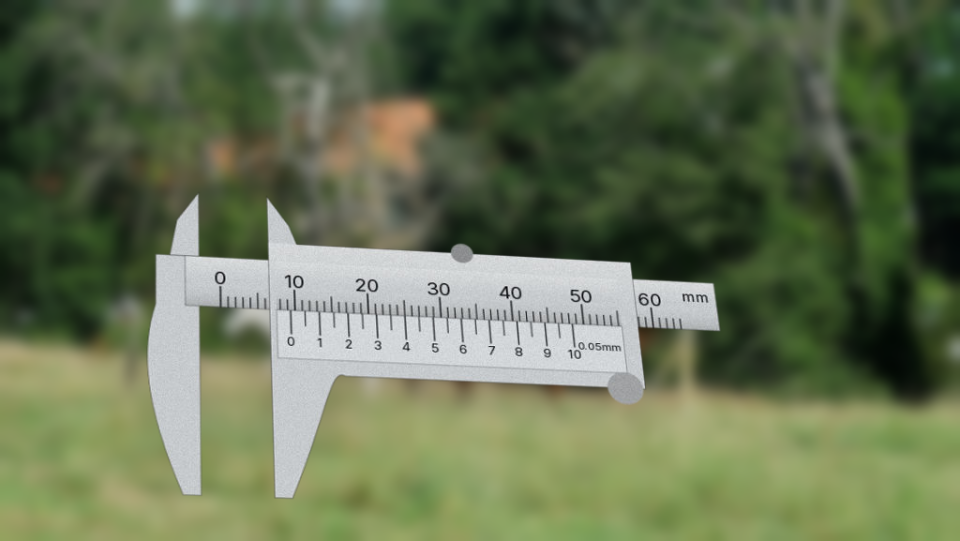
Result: 9.4mm
